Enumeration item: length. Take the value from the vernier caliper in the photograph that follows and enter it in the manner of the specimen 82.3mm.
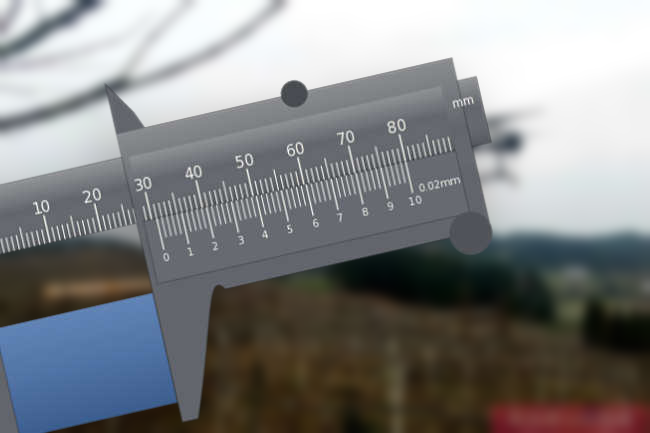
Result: 31.0mm
